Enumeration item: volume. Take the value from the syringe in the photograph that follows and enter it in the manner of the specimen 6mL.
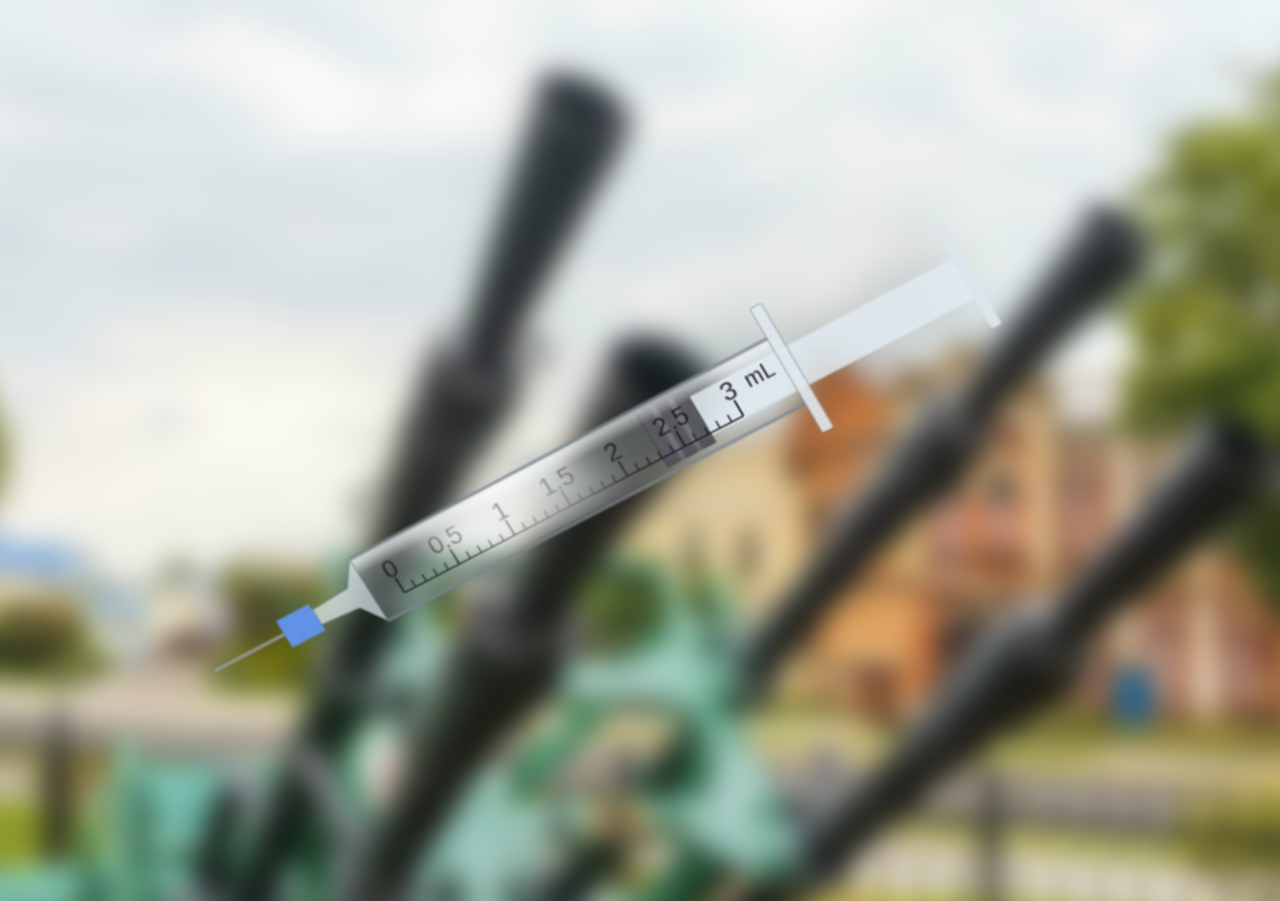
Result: 2.3mL
